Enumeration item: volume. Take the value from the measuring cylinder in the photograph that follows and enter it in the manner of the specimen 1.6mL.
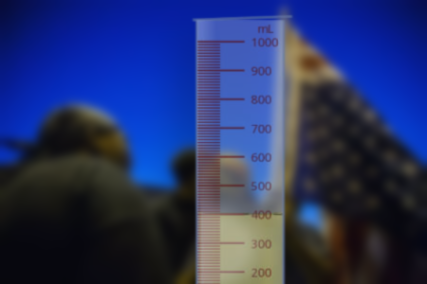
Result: 400mL
